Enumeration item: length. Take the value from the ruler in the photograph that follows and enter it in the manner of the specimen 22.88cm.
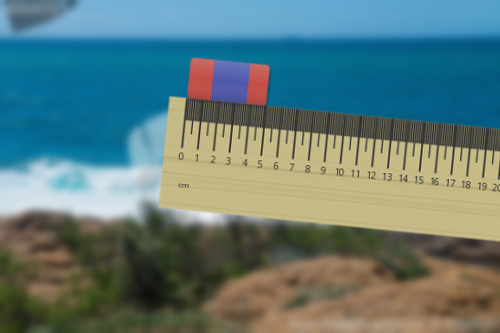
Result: 5cm
